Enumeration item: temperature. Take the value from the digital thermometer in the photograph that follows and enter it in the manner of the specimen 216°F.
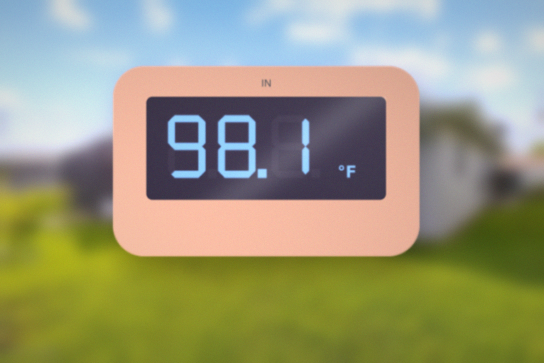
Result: 98.1°F
